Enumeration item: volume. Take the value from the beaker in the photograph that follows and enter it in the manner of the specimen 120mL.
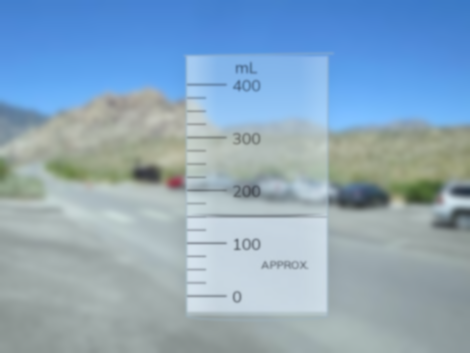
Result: 150mL
